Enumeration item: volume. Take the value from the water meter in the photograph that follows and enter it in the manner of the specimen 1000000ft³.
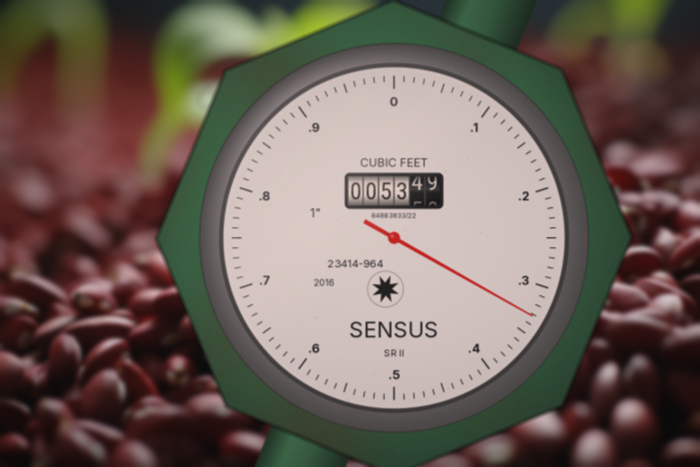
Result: 5349.33ft³
